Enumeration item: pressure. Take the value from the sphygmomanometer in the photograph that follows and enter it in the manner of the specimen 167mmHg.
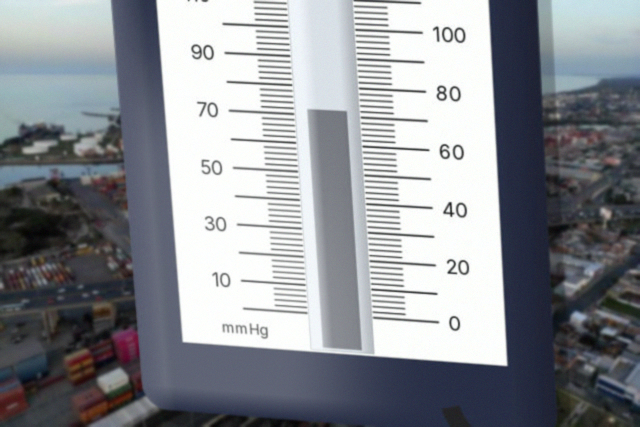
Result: 72mmHg
